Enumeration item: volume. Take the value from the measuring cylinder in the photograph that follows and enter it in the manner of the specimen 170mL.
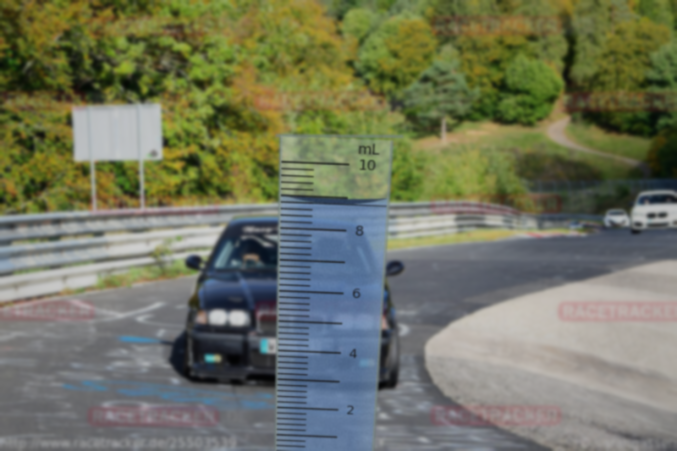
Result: 8.8mL
